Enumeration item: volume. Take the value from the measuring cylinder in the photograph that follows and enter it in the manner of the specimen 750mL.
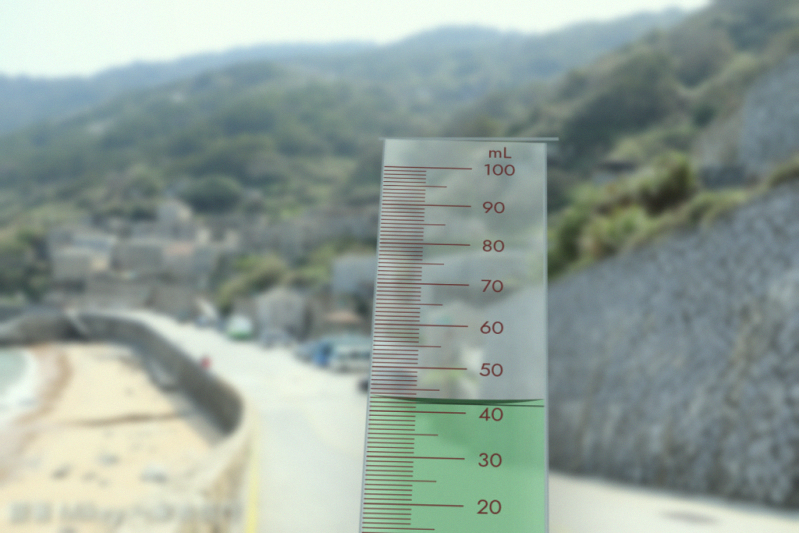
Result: 42mL
